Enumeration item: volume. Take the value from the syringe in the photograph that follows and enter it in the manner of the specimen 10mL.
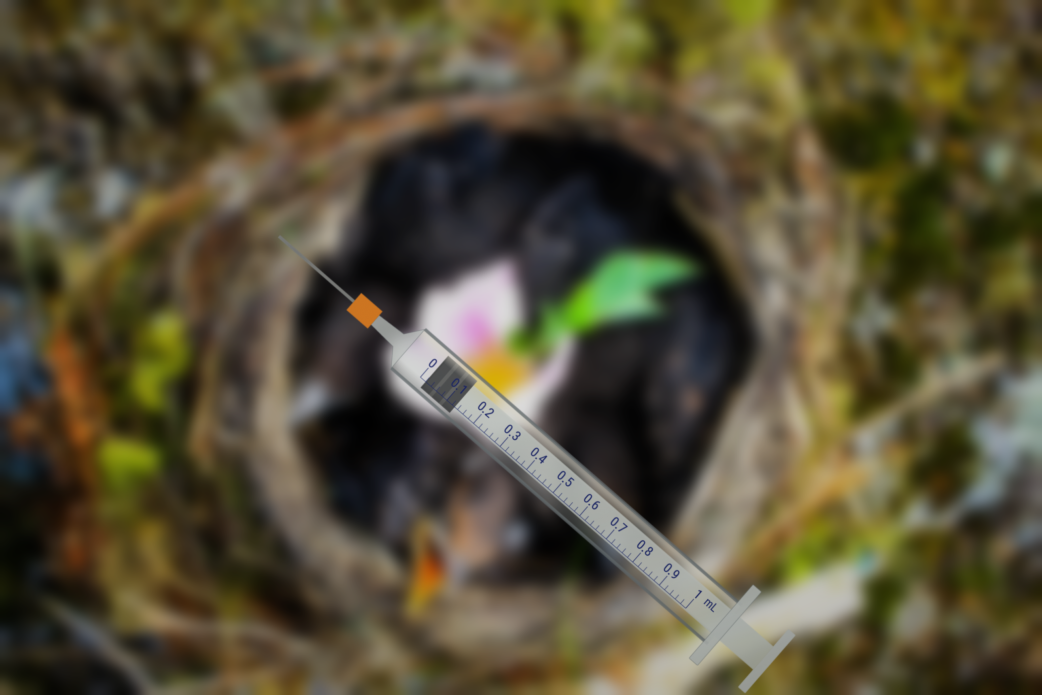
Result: 0.02mL
